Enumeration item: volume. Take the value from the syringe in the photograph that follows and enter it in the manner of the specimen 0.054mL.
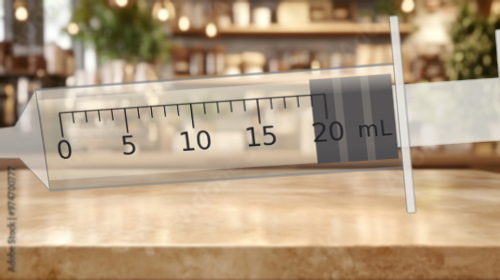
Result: 19mL
